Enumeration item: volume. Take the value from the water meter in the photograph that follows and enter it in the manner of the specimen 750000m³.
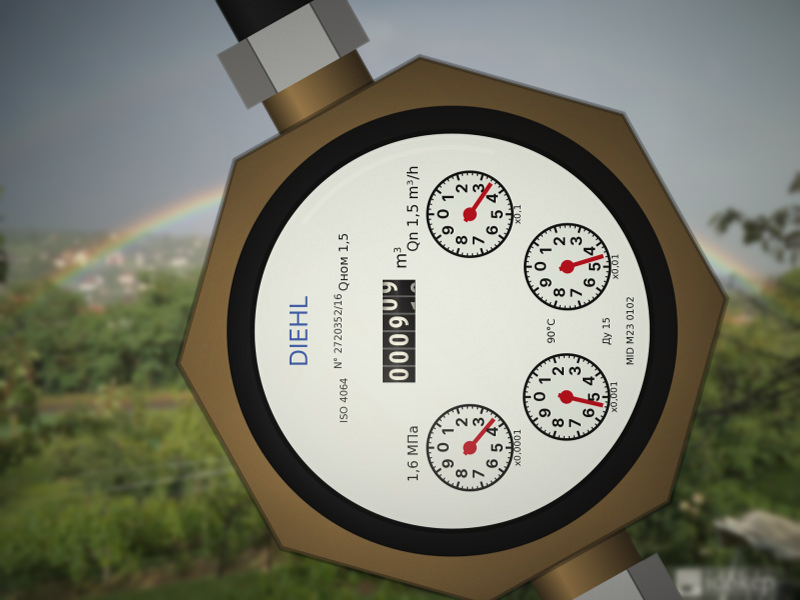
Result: 909.3453m³
